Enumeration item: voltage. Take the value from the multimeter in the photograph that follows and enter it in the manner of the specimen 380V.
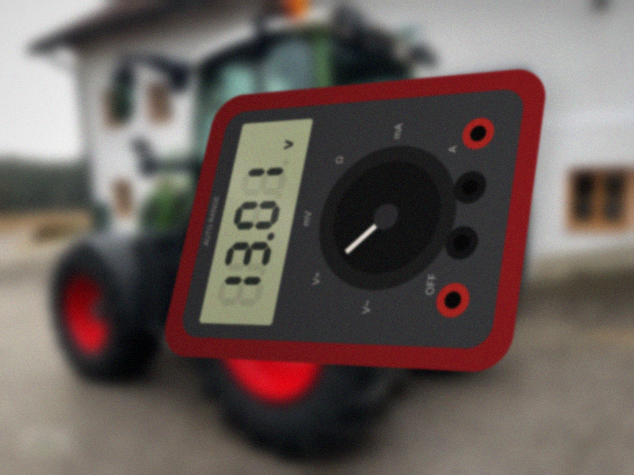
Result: 13.01V
